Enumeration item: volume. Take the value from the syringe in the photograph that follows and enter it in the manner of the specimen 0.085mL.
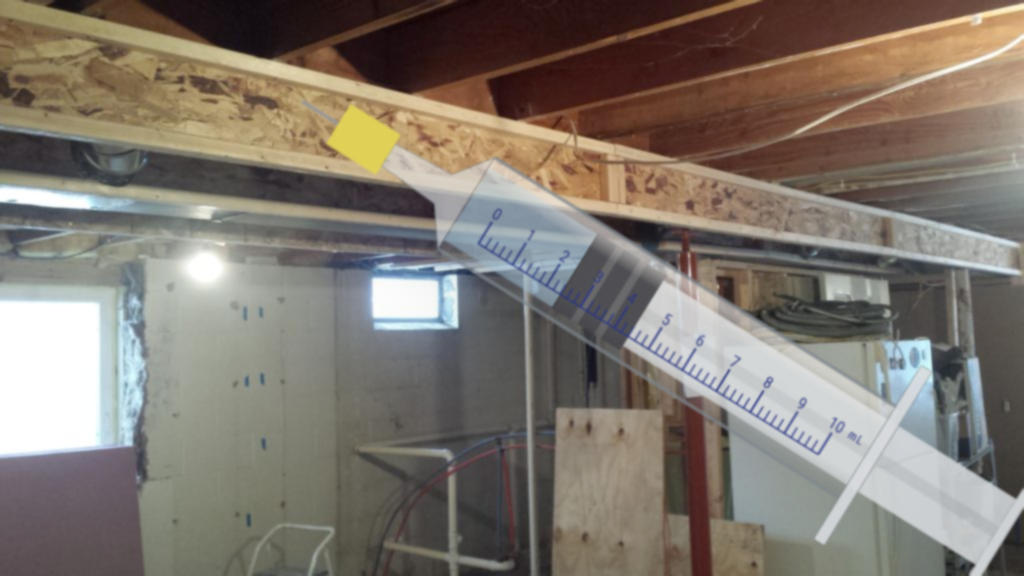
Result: 2.4mL
